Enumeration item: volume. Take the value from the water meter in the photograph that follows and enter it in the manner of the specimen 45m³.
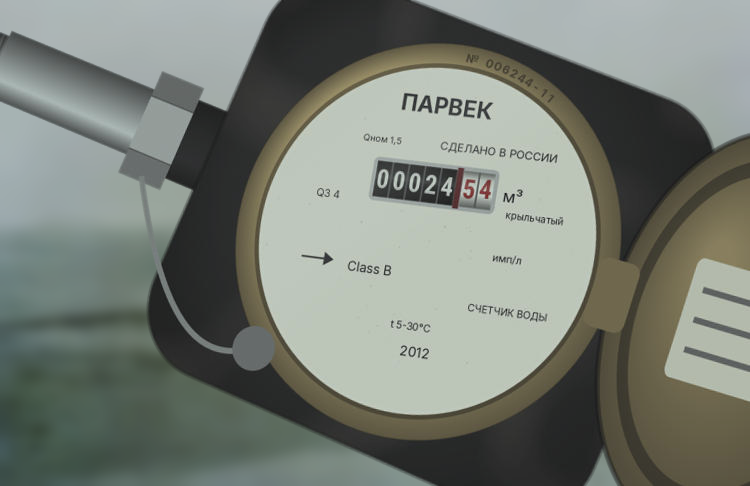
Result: 24.54m³
